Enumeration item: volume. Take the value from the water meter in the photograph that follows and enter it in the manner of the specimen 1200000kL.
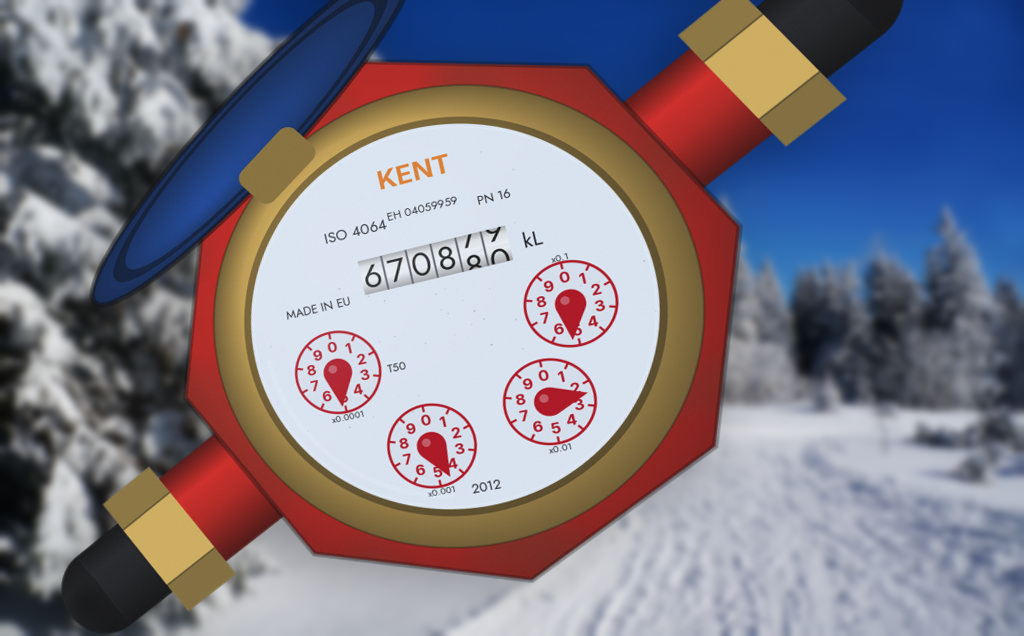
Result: 670879.5245kL
